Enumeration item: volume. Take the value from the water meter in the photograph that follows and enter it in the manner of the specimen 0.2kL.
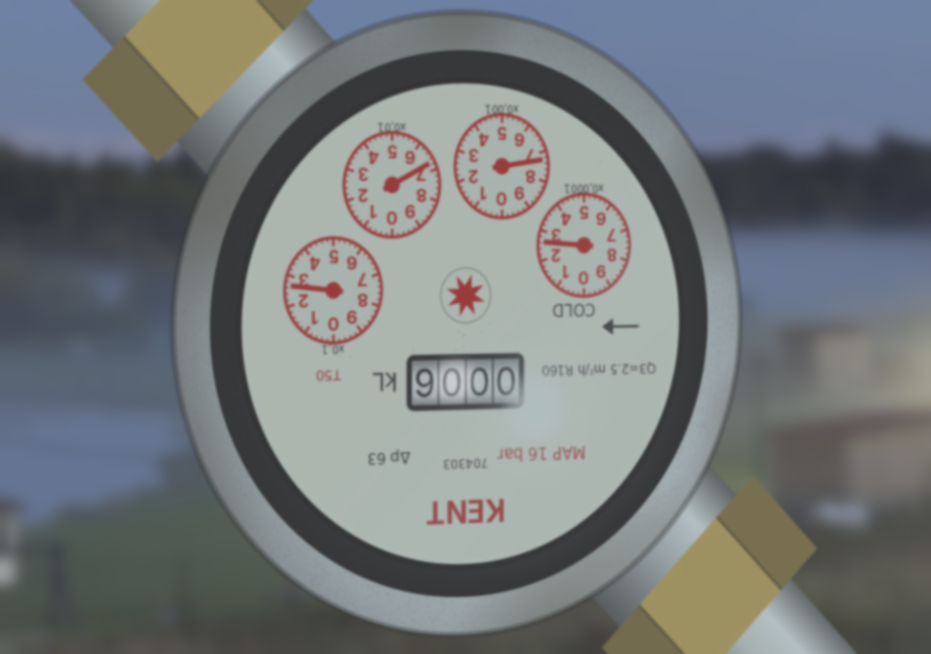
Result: 6.2672kL
